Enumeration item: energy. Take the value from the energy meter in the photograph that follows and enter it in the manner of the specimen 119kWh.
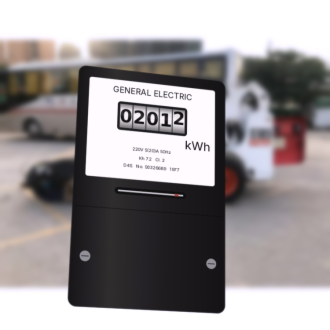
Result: 2012kWh
